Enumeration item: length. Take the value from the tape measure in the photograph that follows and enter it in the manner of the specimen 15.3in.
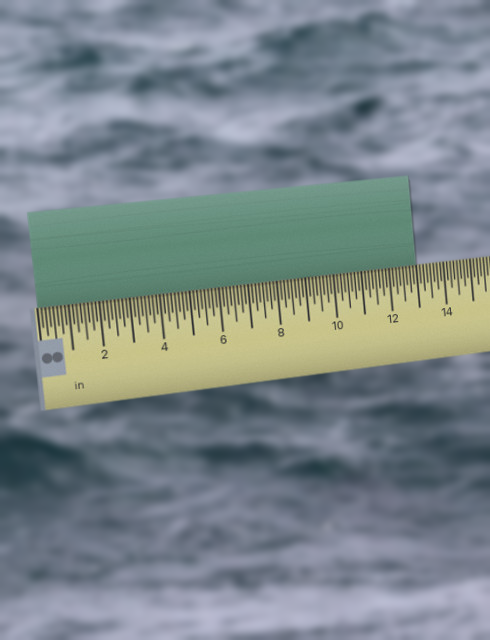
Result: 13in
